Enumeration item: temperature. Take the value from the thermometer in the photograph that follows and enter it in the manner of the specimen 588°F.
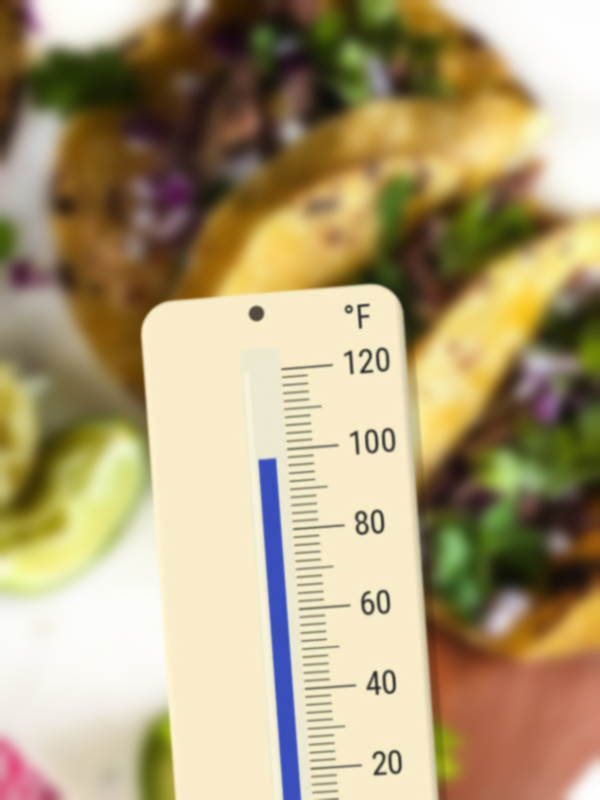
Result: 98°F
